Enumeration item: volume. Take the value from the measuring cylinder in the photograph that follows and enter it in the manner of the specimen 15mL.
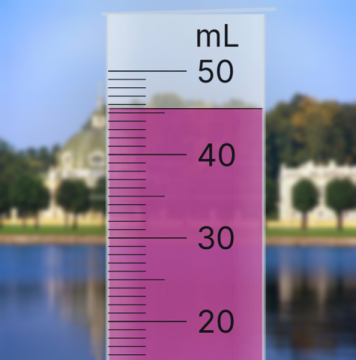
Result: 45.5mL
